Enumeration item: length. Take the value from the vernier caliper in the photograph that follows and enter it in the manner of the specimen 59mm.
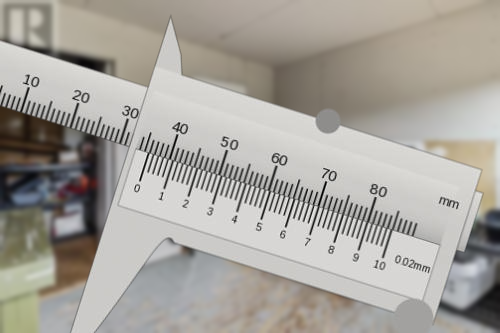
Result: 35.8mm
